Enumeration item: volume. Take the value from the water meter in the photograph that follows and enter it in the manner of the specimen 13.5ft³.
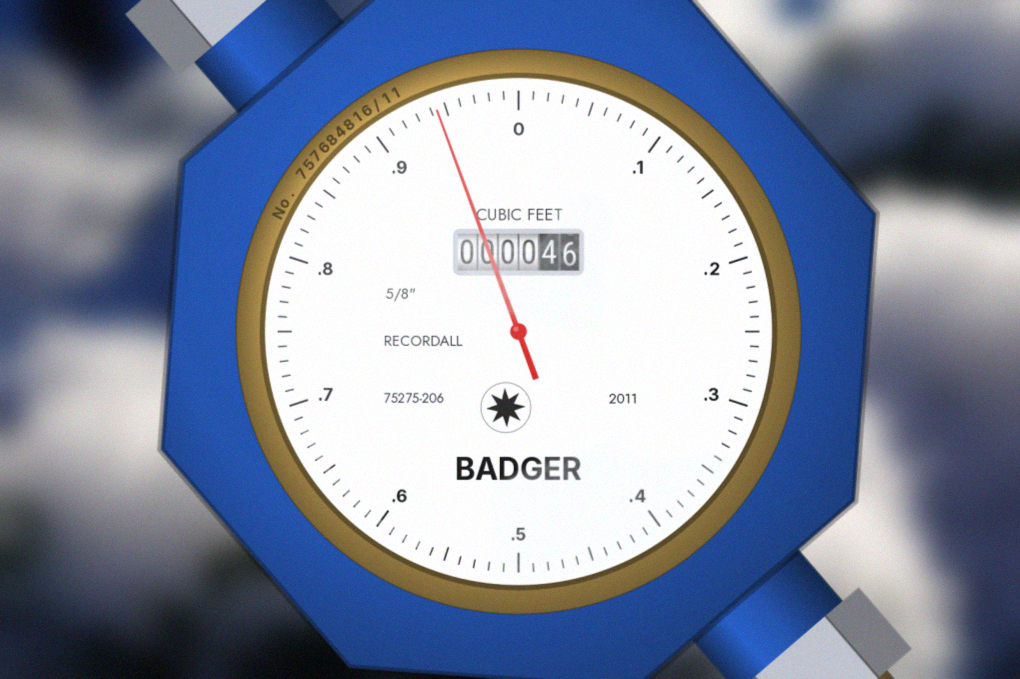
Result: 45.94ft³
